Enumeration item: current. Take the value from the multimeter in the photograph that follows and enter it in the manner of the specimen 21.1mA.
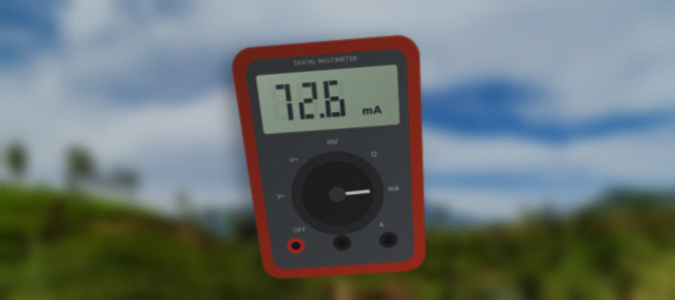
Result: 72.6mA
